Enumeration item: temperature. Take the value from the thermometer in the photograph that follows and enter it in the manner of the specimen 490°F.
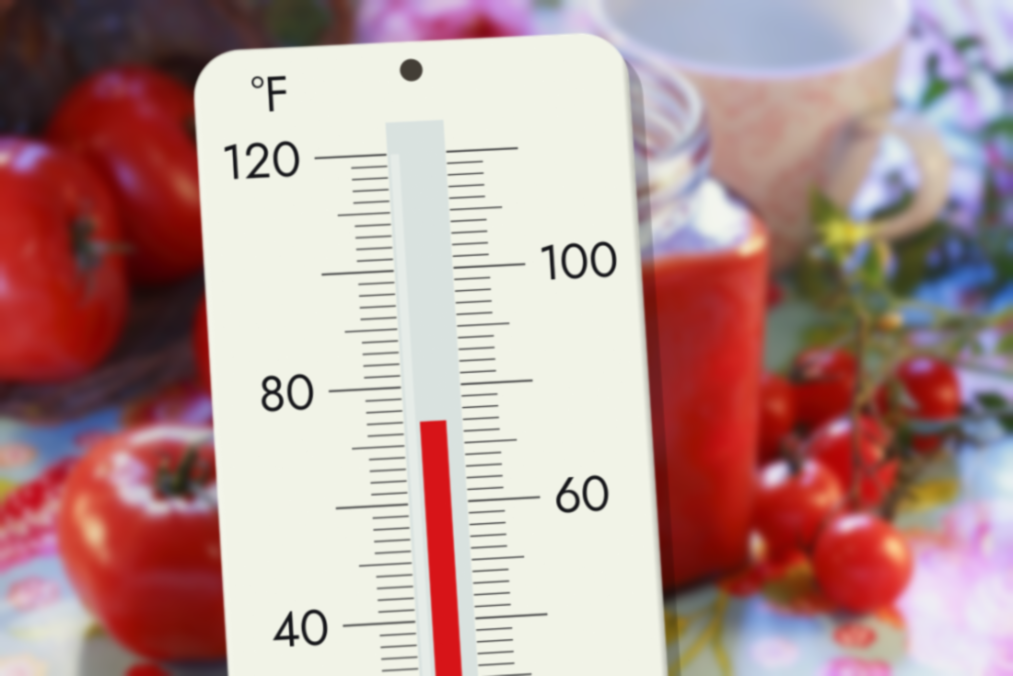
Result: 74°F
